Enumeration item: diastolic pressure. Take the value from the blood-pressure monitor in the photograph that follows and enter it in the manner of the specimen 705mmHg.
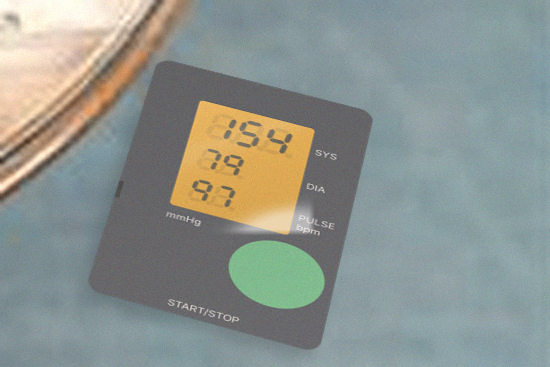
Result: 79mmHg
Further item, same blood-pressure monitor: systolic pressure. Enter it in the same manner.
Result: 154mmHg
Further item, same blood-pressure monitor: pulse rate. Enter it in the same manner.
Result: 97bpm
